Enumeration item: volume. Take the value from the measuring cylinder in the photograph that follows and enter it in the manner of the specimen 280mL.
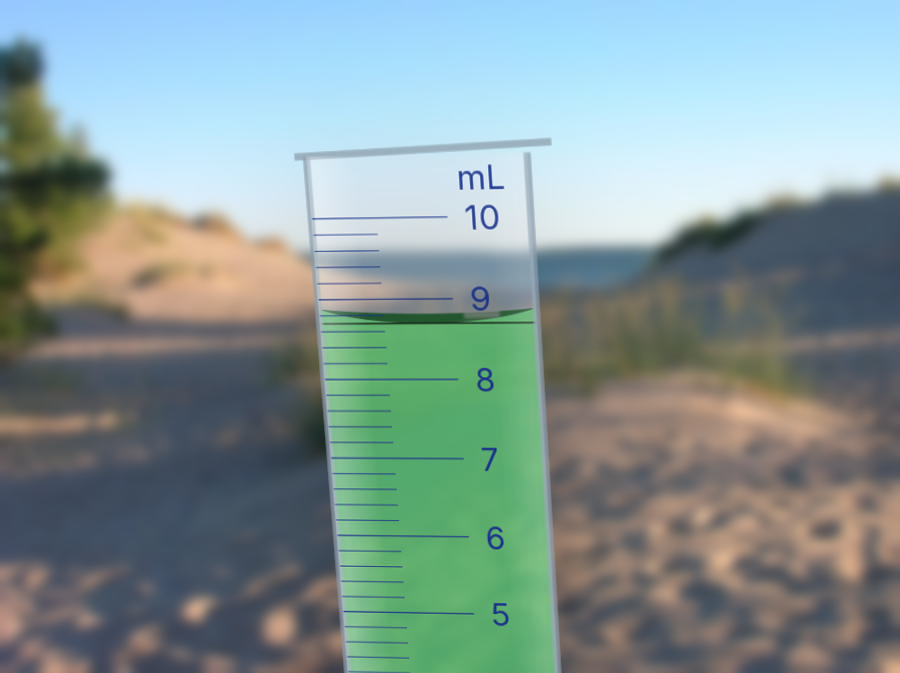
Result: 8.7mL
